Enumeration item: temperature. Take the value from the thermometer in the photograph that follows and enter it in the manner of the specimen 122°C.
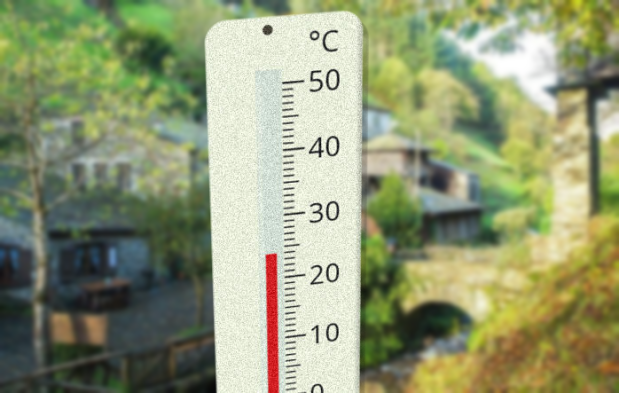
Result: 24°C
